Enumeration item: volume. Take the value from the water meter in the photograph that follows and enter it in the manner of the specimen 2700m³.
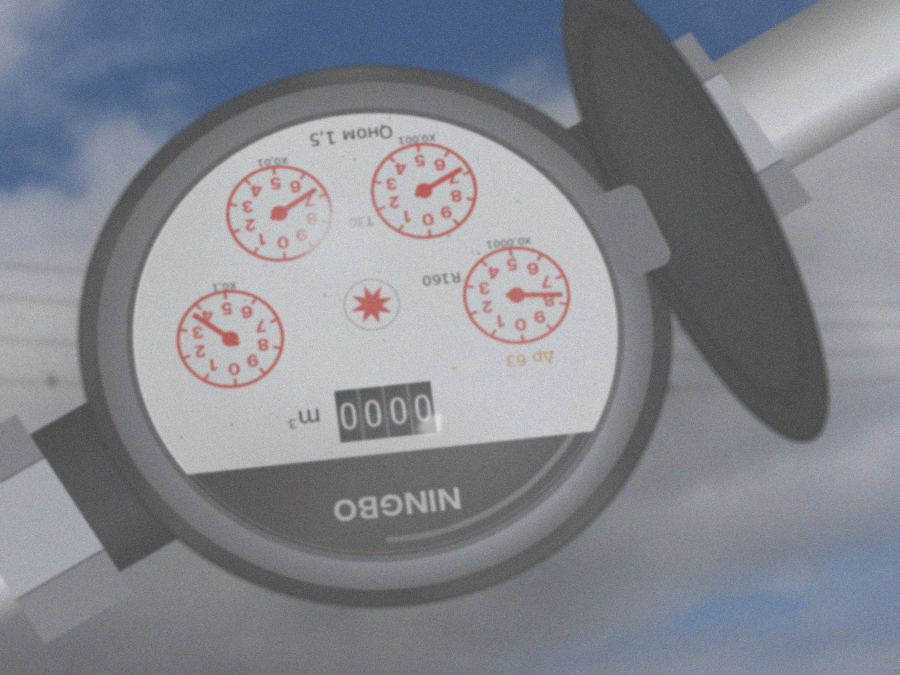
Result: 0.3667m³
